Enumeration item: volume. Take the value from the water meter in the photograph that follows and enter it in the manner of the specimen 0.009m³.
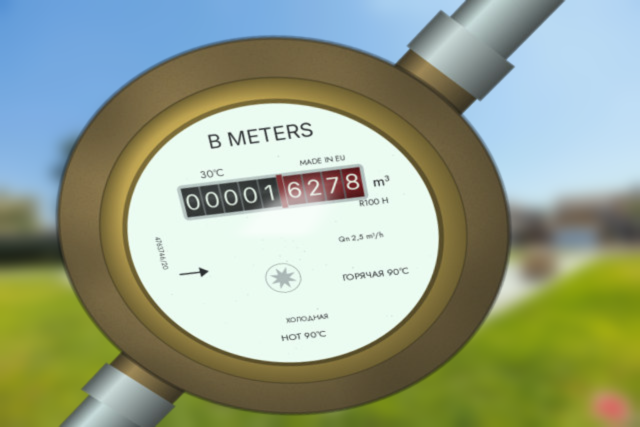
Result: 1.6278m³
